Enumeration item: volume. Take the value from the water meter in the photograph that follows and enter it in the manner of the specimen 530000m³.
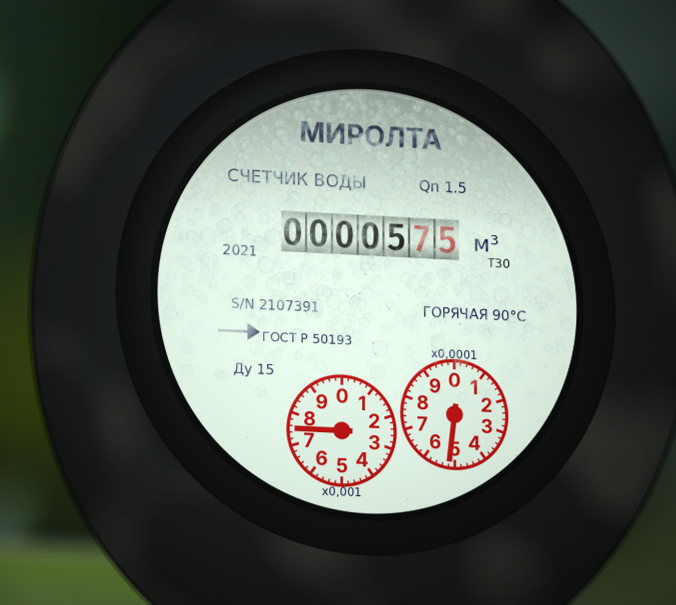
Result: 5.7575m³
